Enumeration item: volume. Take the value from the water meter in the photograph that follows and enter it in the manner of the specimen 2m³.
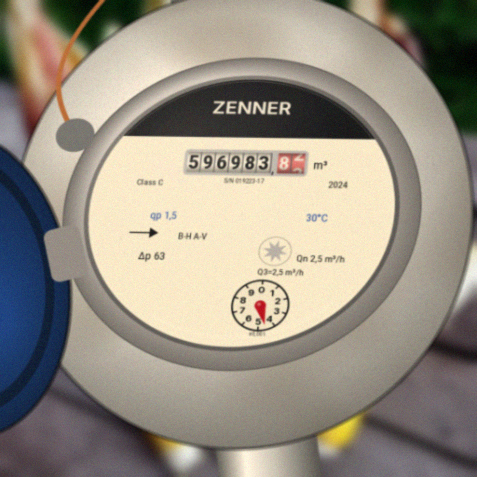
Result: 596983.824m³
